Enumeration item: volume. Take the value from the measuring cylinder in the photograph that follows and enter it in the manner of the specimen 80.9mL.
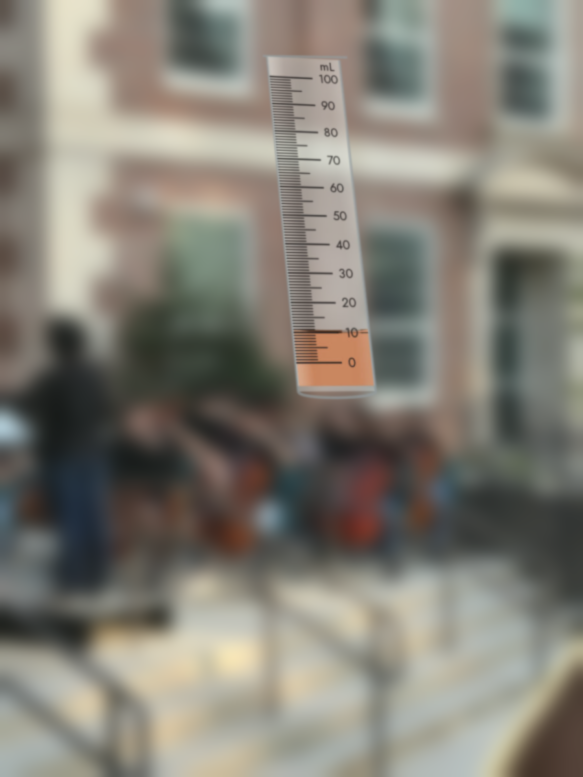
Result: 10mL
